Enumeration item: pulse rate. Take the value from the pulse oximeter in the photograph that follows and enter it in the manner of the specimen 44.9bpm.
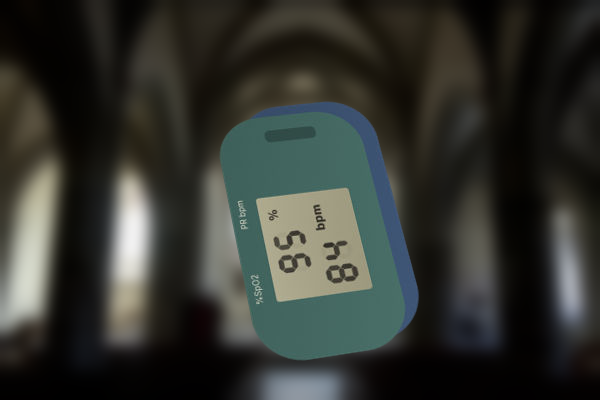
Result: 84bpm
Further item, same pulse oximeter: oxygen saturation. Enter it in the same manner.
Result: 95%
